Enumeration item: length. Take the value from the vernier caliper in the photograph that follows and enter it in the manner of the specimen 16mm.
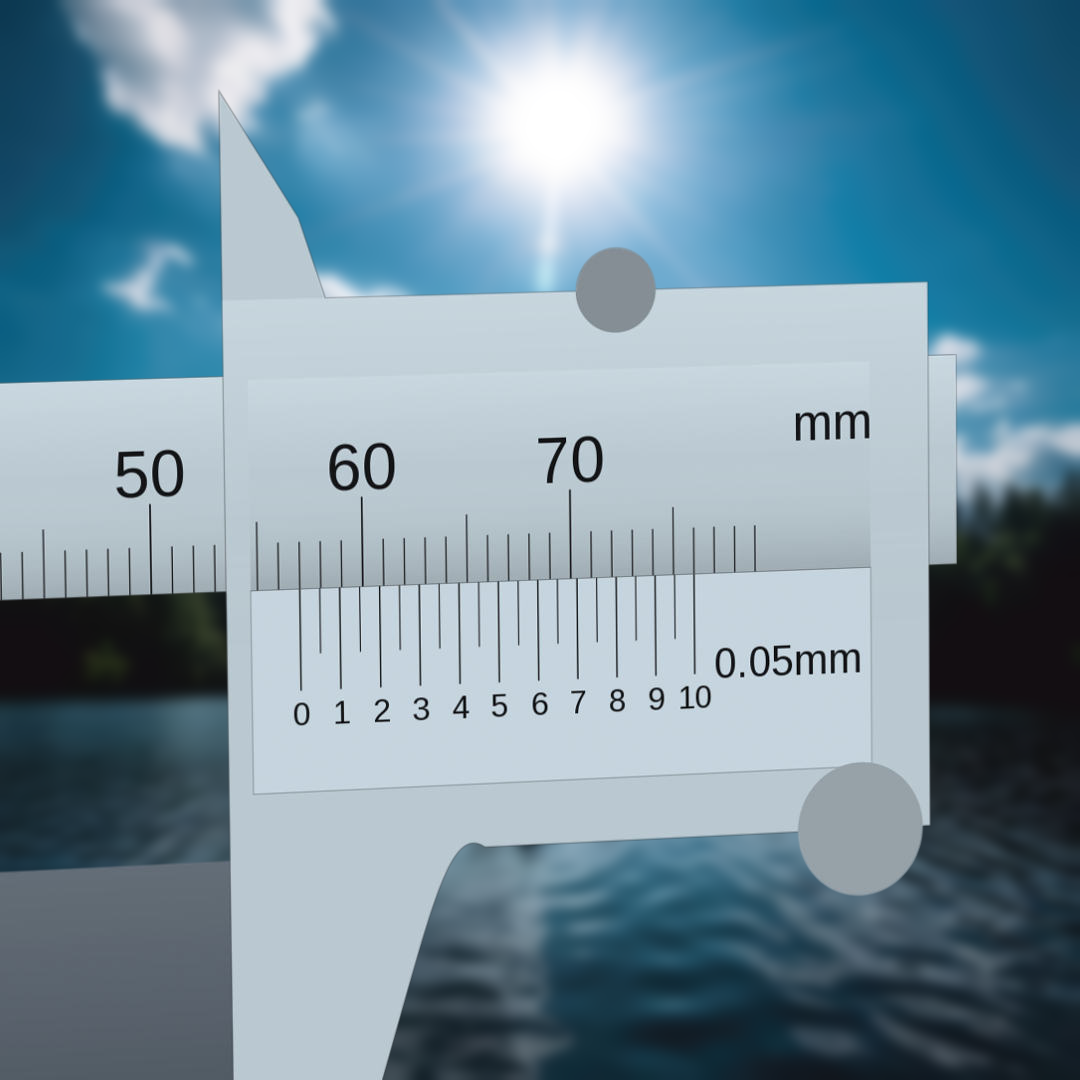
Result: 57.0mm
